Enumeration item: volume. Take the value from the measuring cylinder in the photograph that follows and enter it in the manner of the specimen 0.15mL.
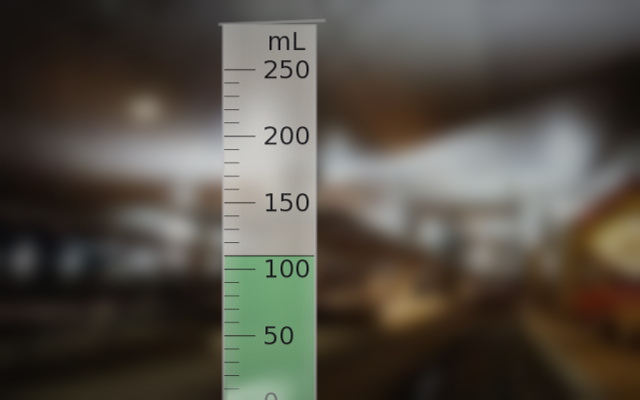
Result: 110mL
